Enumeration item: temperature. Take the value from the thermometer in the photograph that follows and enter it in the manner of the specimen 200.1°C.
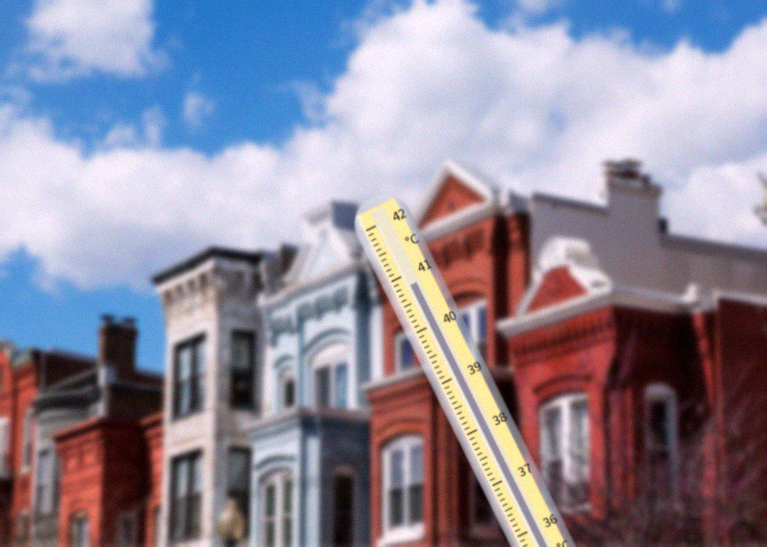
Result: 40.8°C
